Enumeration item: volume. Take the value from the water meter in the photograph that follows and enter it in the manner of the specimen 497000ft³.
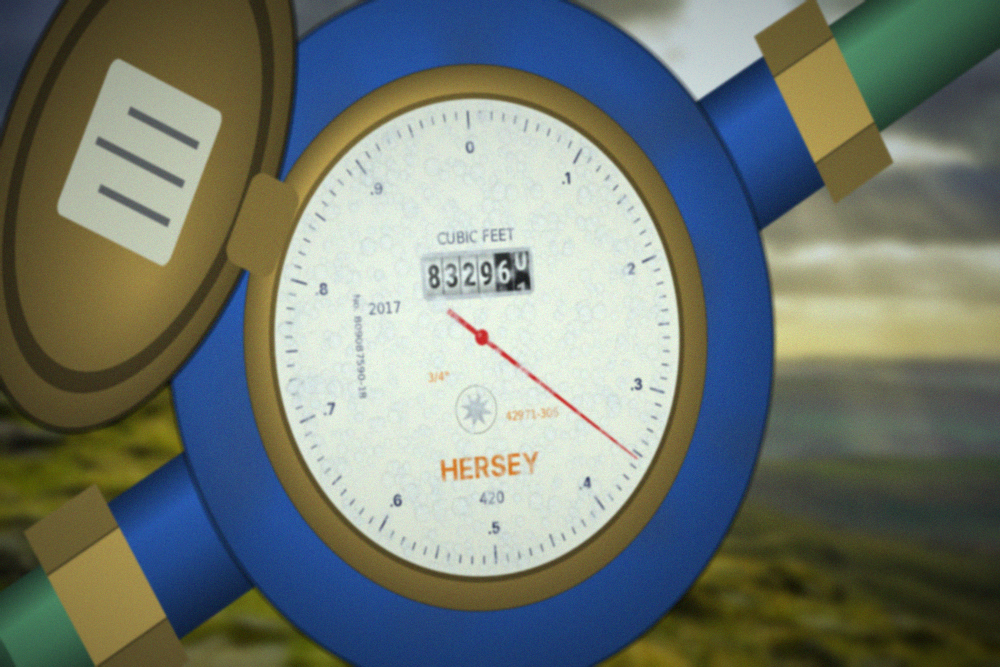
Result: 832960.35ft³
